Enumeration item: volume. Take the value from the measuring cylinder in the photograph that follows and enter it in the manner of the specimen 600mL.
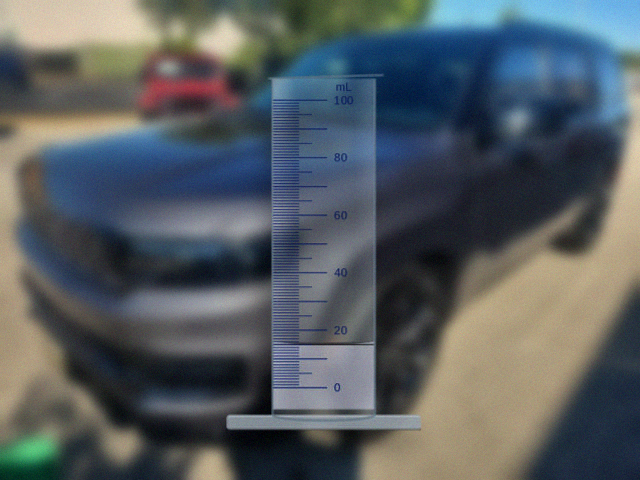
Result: 15mL
